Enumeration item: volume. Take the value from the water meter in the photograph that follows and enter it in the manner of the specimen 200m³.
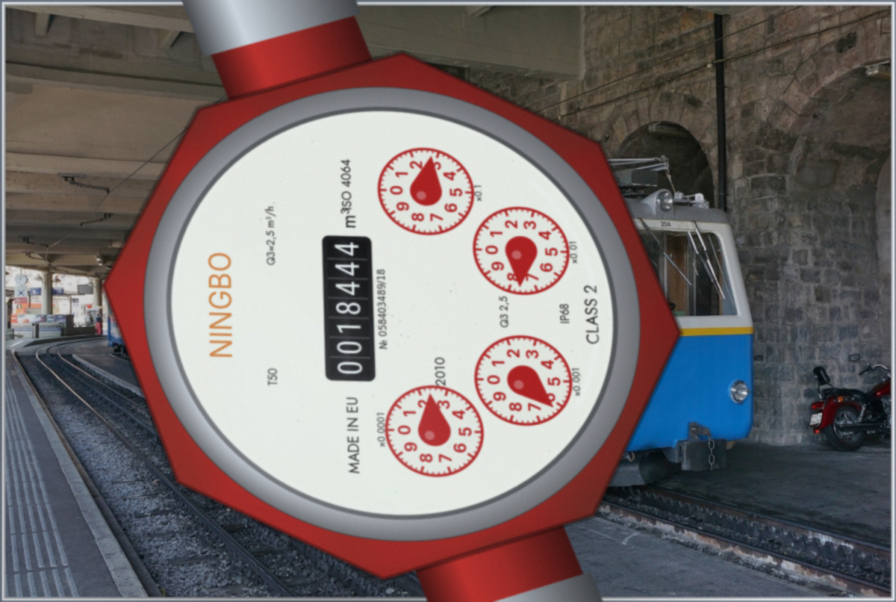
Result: 18444.2762m³
